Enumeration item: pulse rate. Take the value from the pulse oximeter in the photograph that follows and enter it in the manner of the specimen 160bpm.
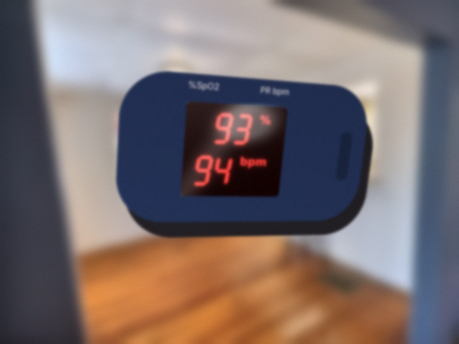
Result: 94bpm
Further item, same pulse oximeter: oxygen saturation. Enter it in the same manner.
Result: 93%
